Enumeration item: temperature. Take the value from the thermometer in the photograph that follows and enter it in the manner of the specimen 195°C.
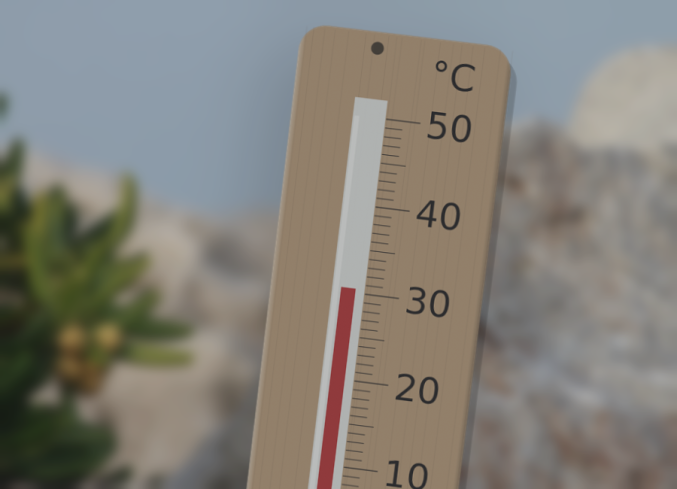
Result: 30.5°C
